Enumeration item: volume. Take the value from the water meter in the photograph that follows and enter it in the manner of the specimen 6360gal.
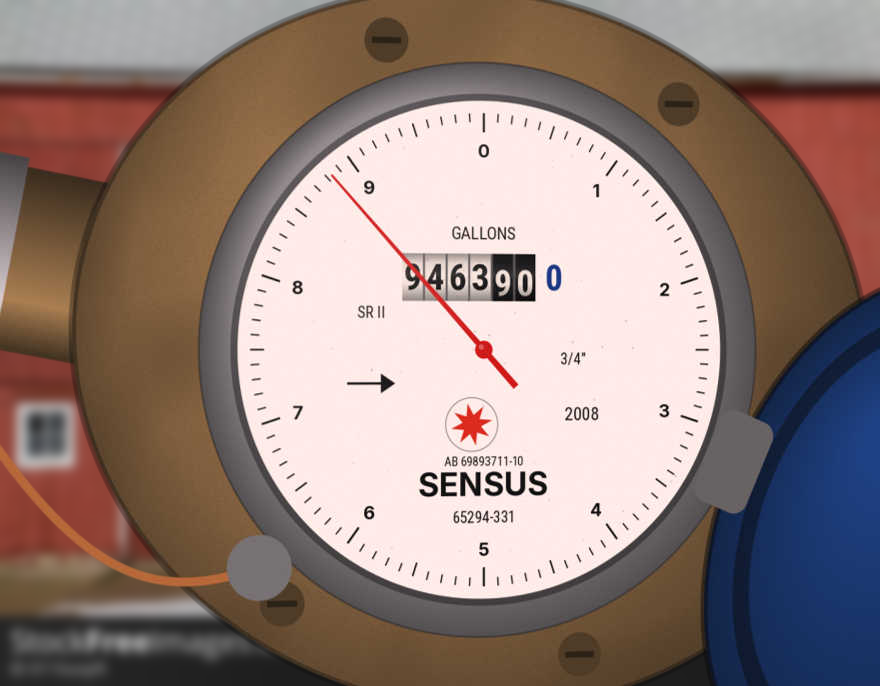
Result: 9463898.8gal
